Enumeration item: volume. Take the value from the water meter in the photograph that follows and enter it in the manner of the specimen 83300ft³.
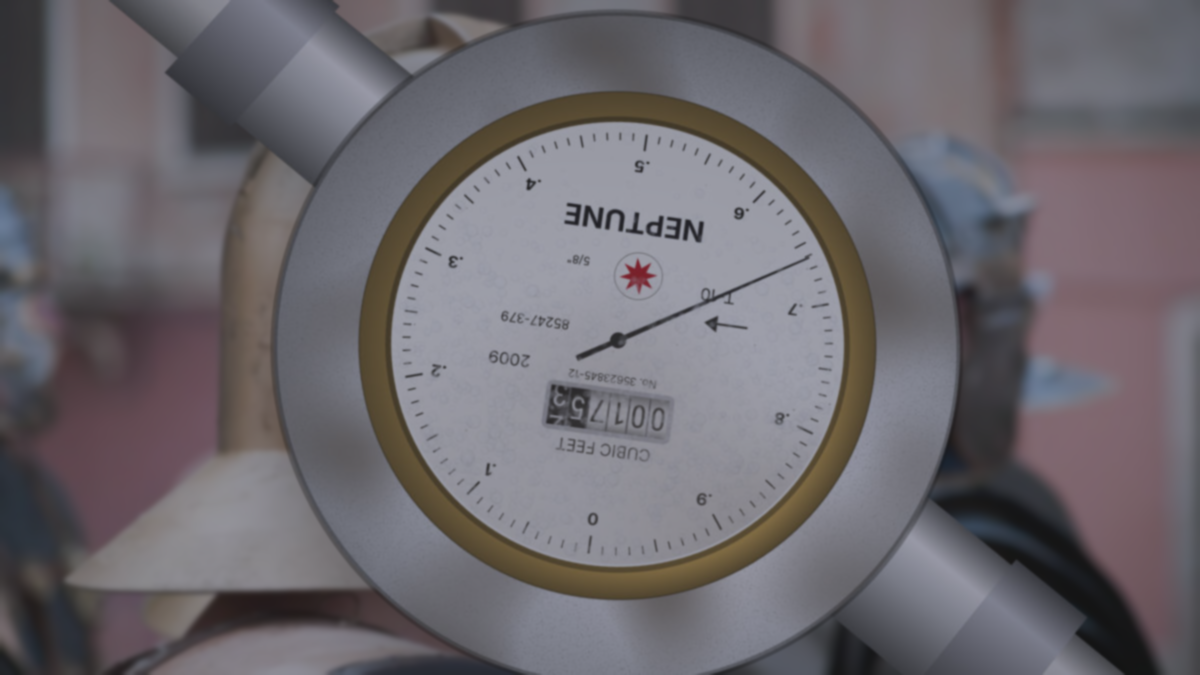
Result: 1752.66ft³
